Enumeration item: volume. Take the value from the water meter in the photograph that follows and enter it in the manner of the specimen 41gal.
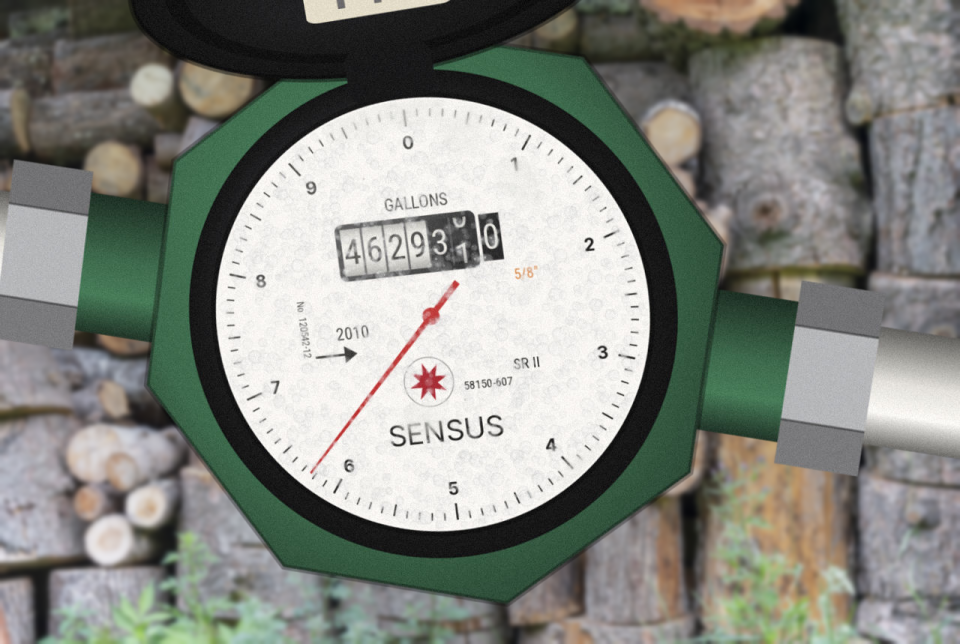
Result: 4629306.2gal
